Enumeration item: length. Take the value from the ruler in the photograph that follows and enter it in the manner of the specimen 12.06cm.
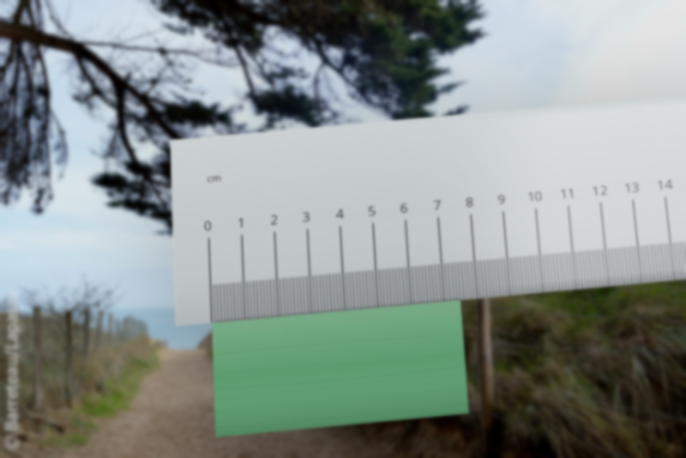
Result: 7.5cm
